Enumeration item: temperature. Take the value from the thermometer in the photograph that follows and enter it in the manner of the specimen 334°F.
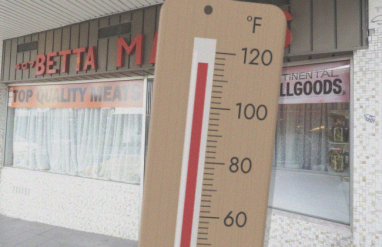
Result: 116°F
